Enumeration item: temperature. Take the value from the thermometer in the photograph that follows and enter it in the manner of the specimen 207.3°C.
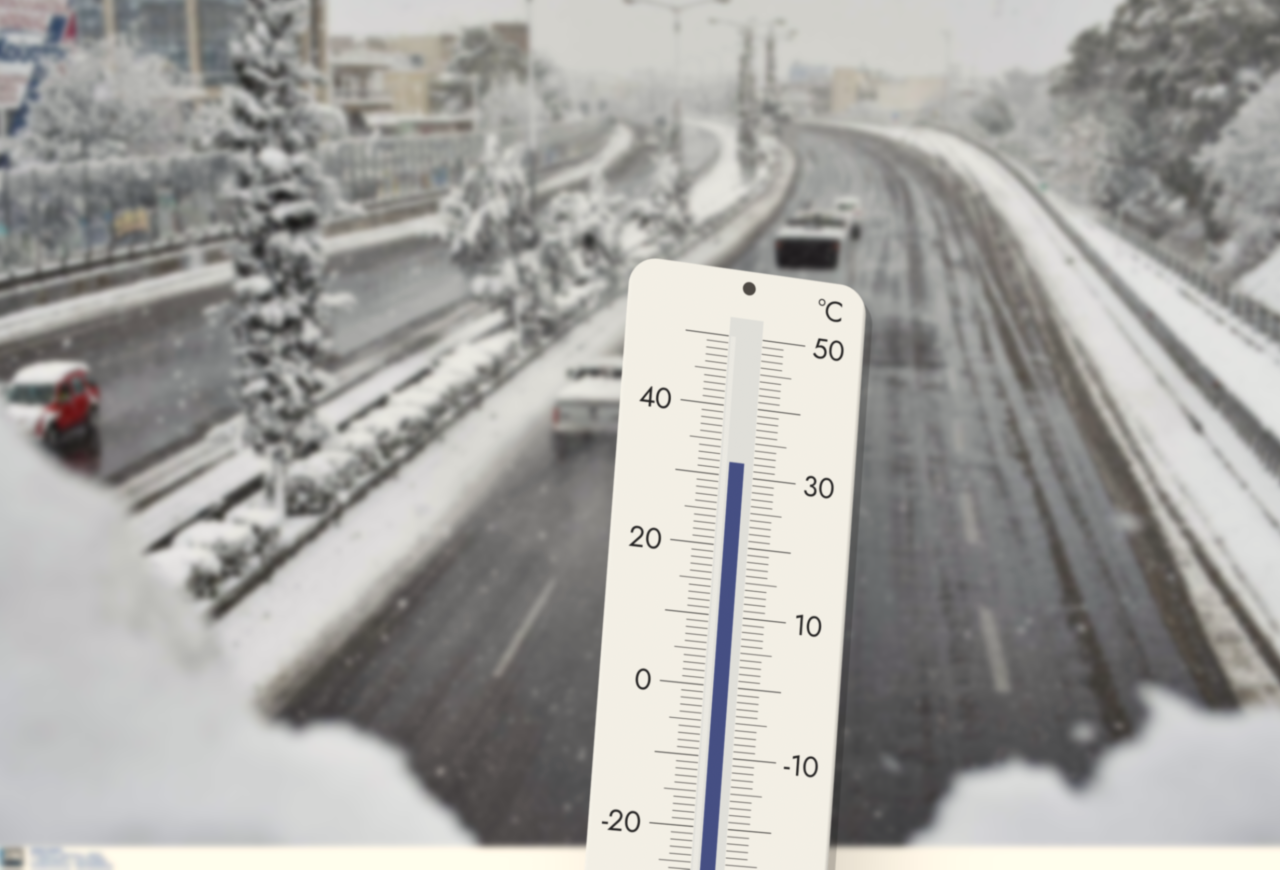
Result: 32°C
